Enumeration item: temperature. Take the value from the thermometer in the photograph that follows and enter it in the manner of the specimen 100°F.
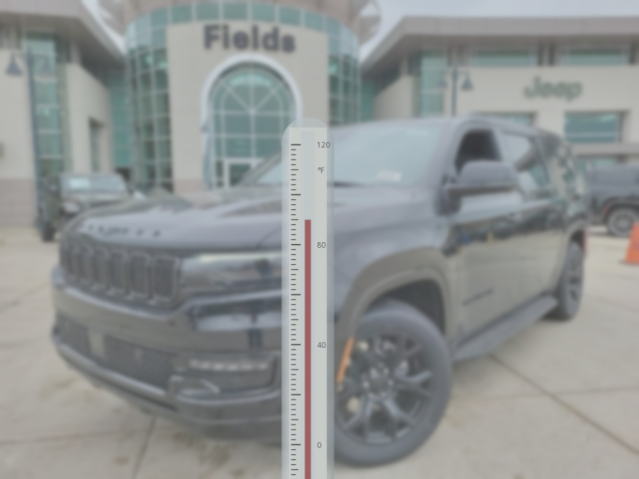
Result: 90°F
